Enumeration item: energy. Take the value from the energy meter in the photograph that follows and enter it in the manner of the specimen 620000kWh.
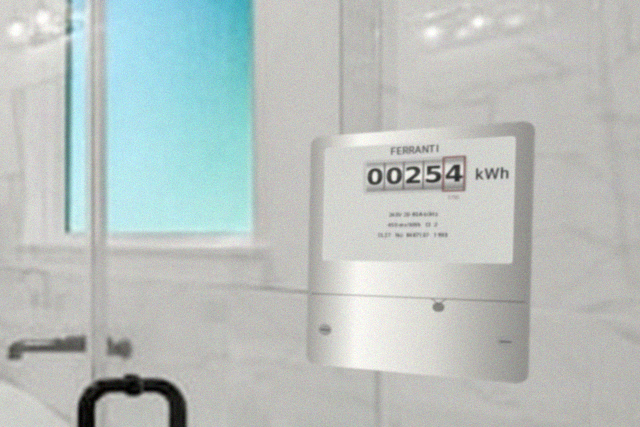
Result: 25.4kWh
